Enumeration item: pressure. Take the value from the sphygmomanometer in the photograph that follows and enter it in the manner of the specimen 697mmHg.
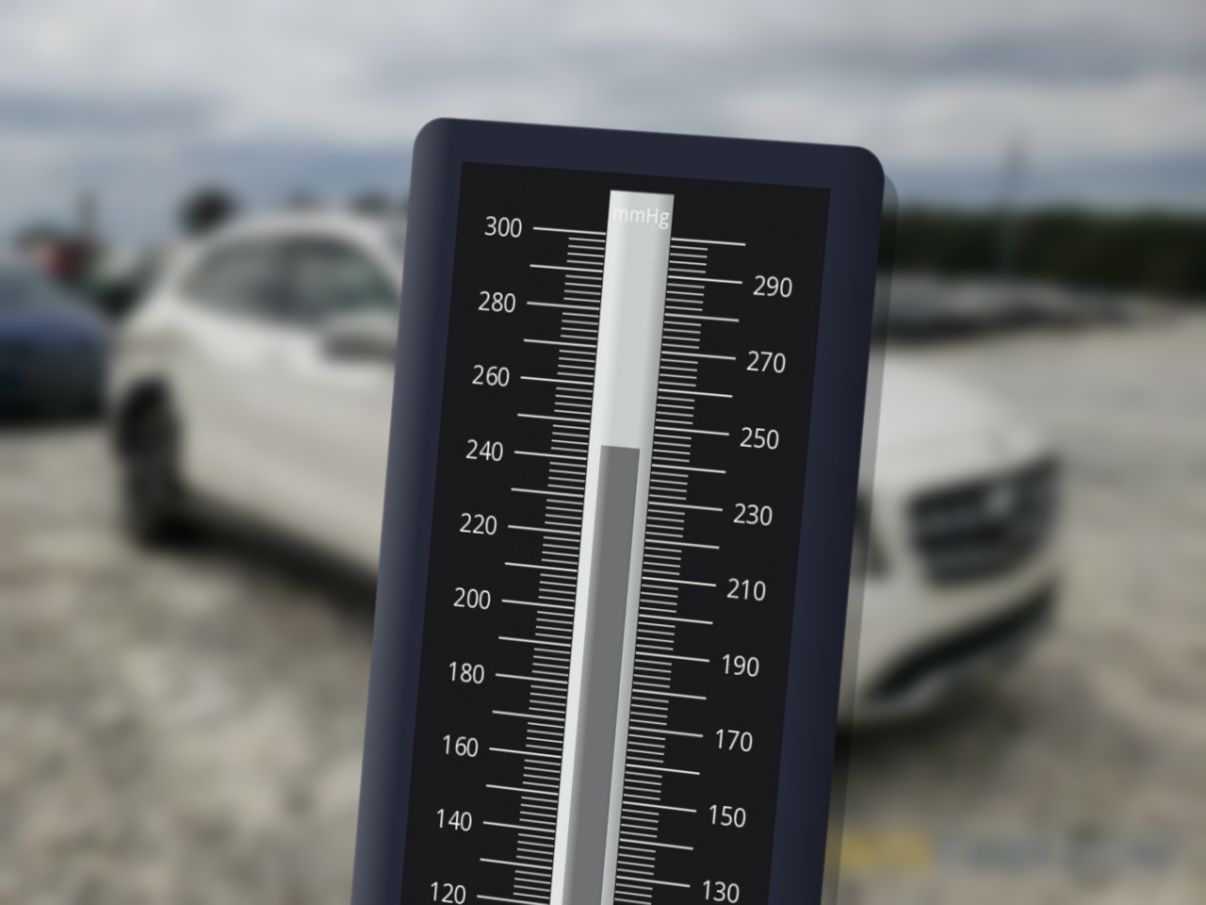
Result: 244mmHg
